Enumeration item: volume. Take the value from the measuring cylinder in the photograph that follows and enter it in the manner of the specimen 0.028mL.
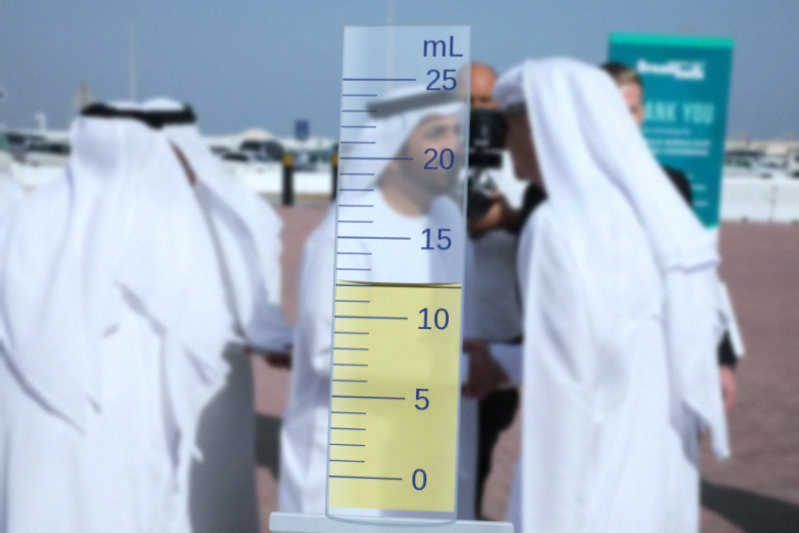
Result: 12mL
